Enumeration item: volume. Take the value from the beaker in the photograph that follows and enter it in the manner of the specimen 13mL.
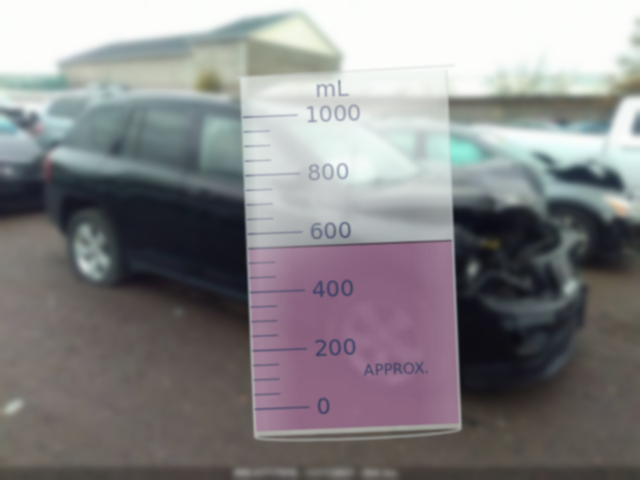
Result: 550mL
